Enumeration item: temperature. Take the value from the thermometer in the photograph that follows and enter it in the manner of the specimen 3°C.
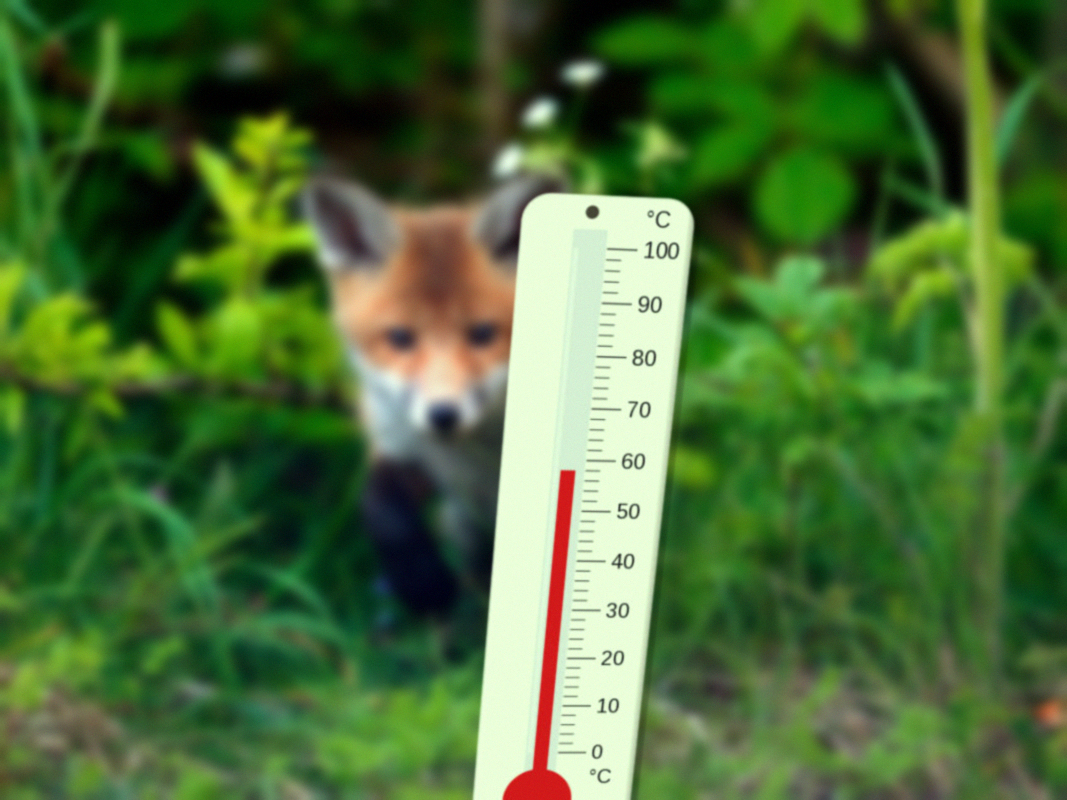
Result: 58°C
